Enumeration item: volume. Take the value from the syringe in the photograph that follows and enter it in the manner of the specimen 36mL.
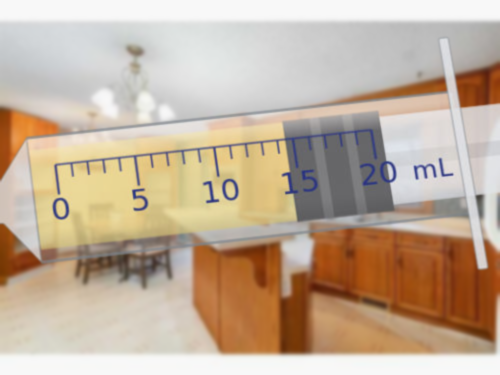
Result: 14.5mL
